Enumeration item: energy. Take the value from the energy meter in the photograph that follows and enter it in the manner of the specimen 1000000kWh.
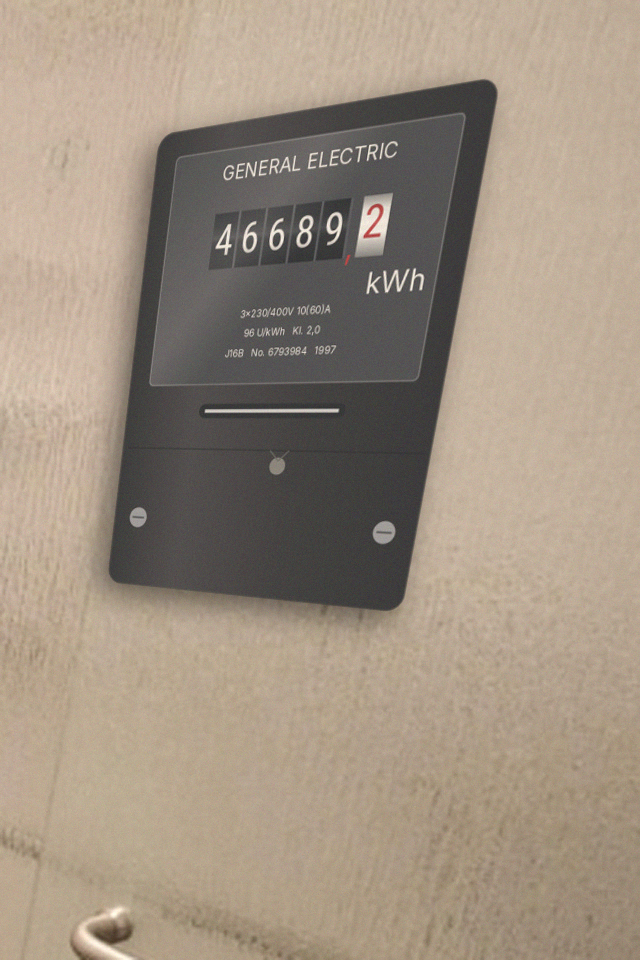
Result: 46689.2kWh
